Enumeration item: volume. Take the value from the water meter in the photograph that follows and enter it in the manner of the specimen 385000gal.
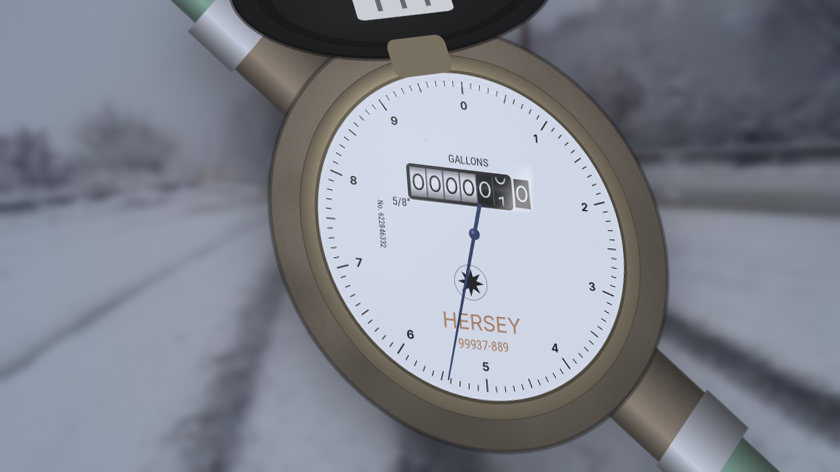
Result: 5.4gal
